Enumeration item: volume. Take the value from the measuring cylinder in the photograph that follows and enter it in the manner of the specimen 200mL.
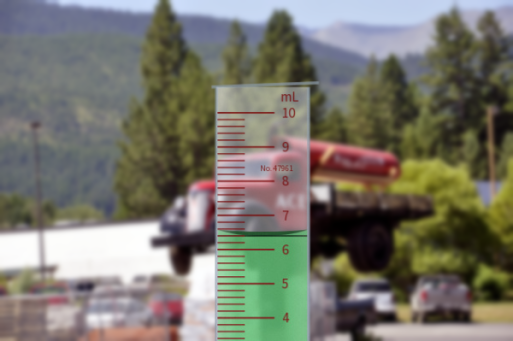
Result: 6.4mL
